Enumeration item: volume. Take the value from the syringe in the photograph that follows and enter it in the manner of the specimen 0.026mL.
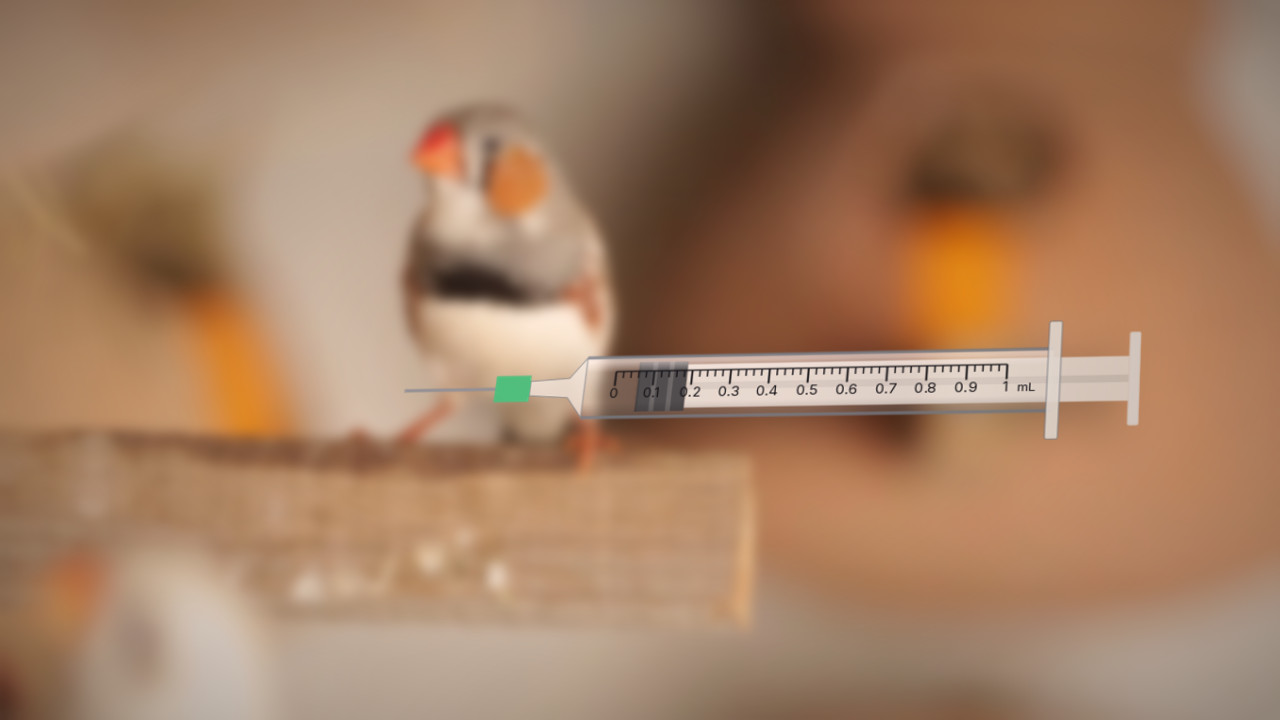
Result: 0.06mL
